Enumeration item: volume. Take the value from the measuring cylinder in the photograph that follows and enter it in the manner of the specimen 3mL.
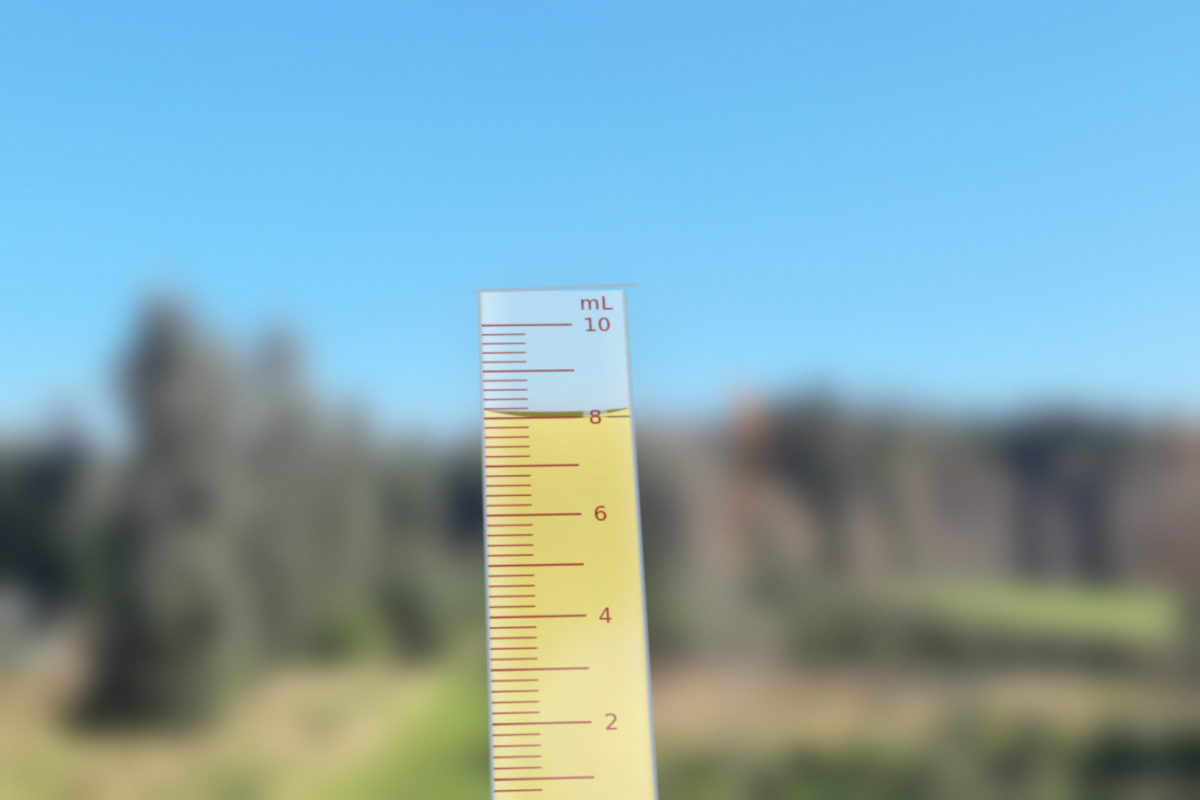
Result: 8mL
